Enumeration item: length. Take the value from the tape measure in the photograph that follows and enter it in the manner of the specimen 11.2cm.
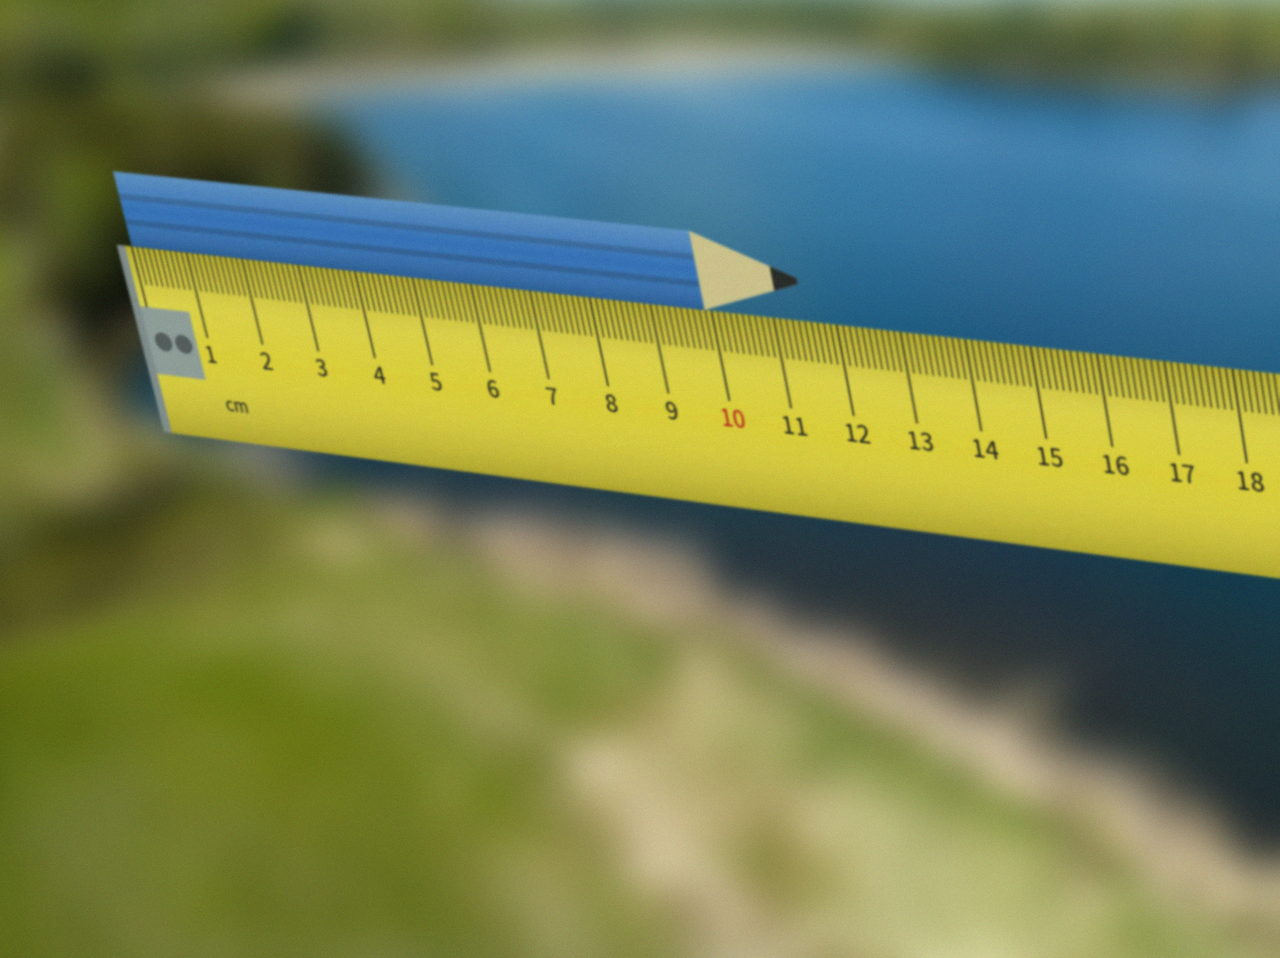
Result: 11.5cm
